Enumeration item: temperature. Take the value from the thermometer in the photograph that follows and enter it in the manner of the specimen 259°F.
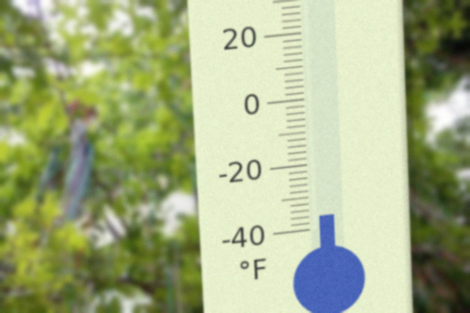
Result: -36°F
